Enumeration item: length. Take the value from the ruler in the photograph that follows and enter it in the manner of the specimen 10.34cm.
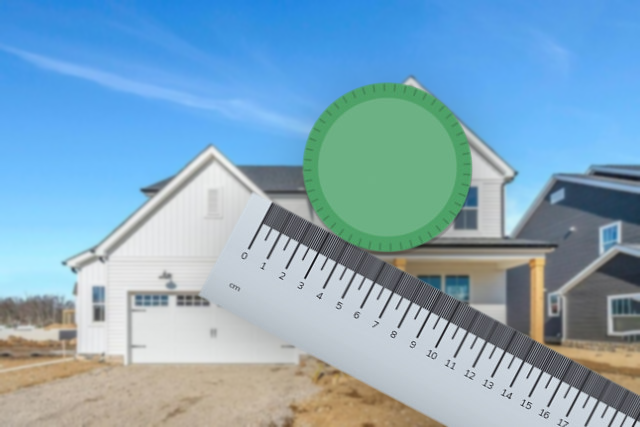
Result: 8cm
